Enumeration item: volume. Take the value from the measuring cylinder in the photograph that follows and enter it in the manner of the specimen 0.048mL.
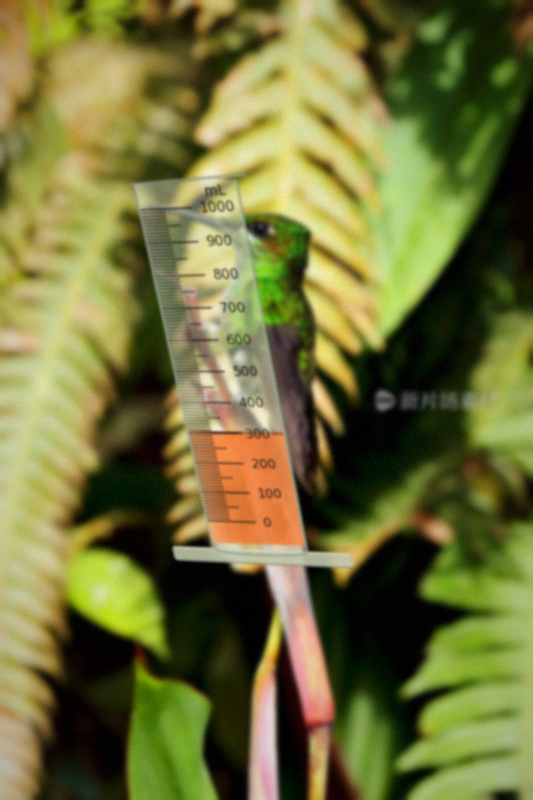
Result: 300mL
